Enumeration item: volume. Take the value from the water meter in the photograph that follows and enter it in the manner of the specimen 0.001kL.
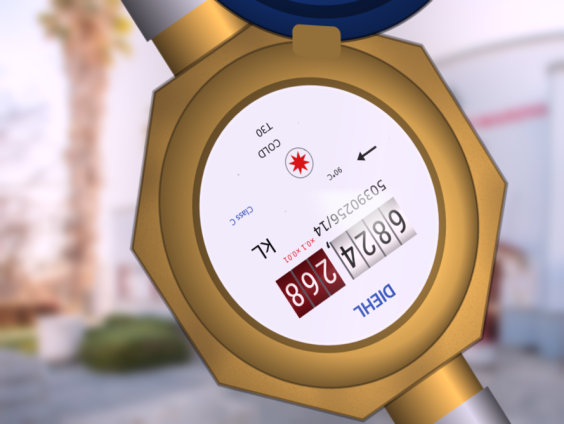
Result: 6824.268kL
